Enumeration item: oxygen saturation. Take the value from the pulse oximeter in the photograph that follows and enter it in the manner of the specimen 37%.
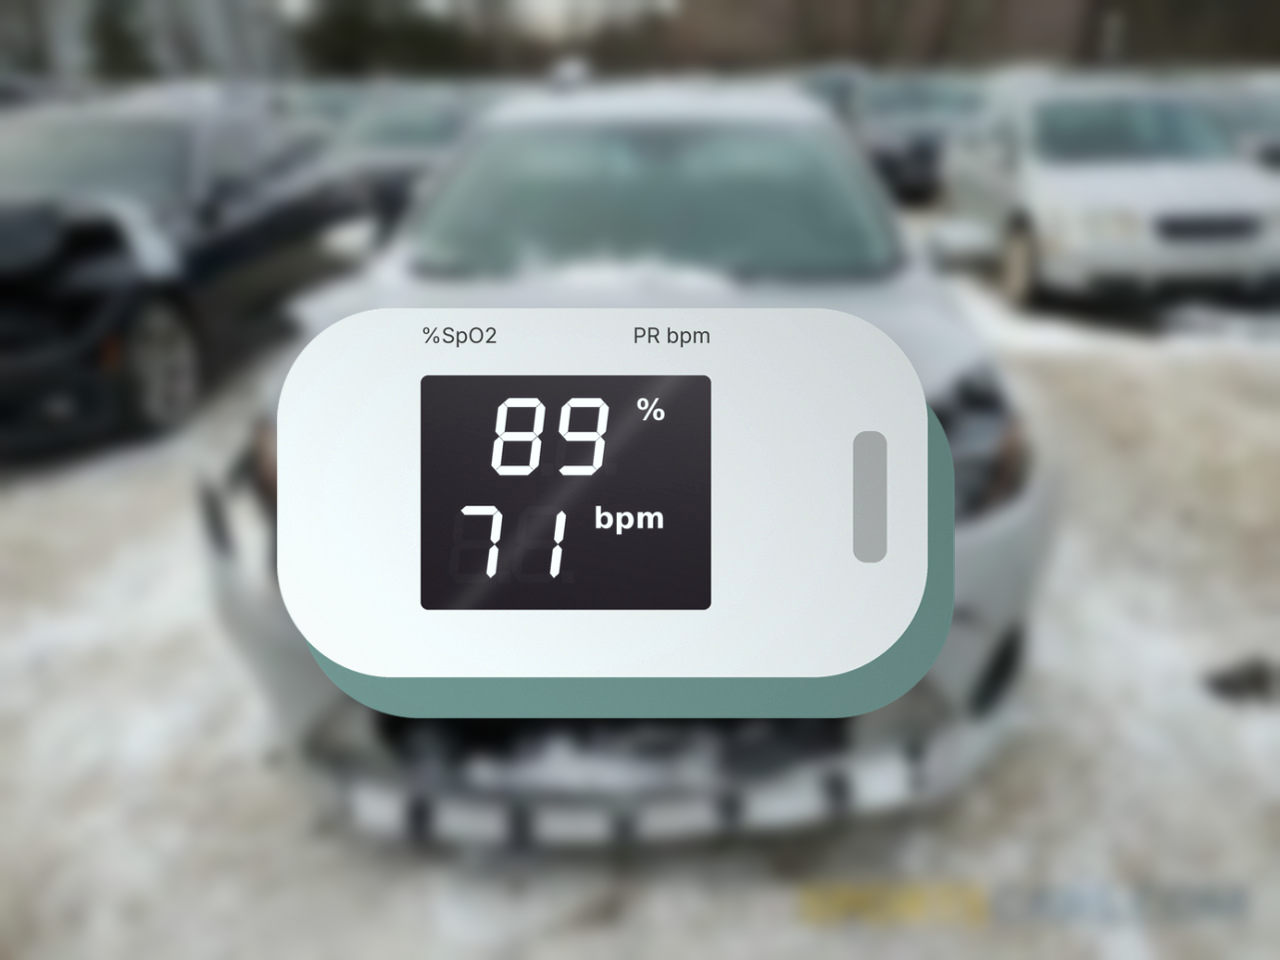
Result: 89%
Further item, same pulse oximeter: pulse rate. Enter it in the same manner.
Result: 71bpm
